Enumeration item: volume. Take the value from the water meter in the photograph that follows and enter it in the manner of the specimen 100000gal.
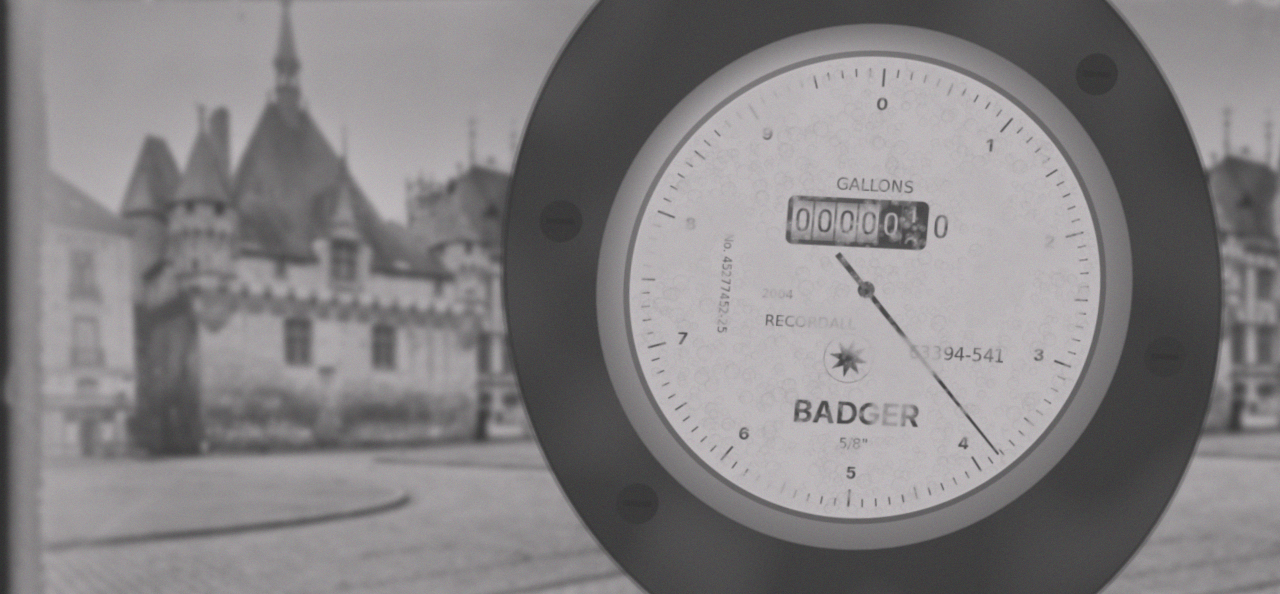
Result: 13.8gal
